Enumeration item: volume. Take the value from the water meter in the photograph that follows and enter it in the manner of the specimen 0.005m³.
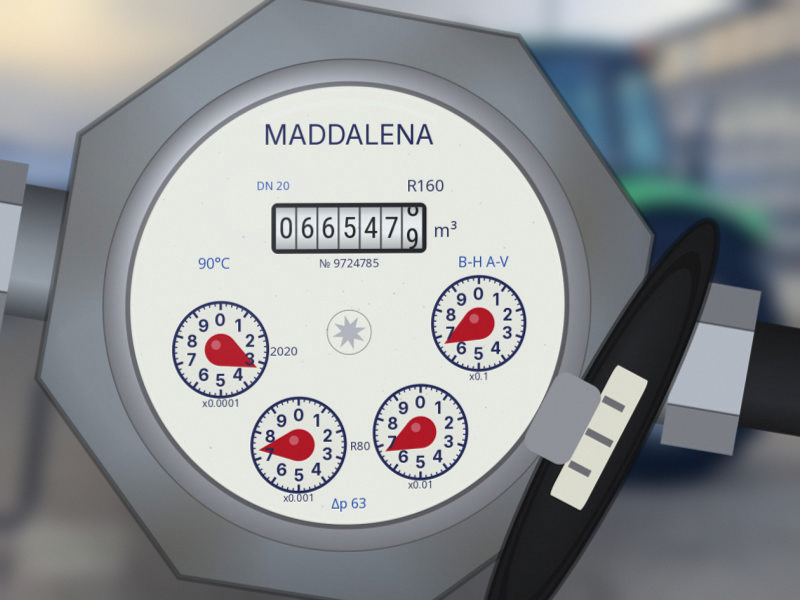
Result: 665478.6673m³
